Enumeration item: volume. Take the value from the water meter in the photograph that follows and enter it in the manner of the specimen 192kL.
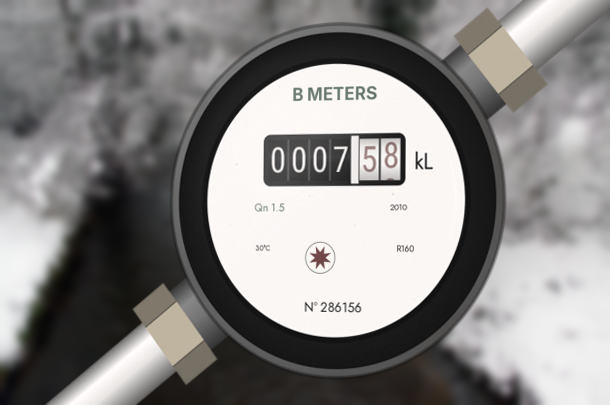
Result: 7.58kL
